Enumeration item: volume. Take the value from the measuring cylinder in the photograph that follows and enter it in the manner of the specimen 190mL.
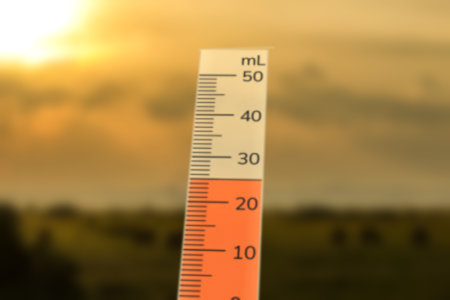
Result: 25mL
